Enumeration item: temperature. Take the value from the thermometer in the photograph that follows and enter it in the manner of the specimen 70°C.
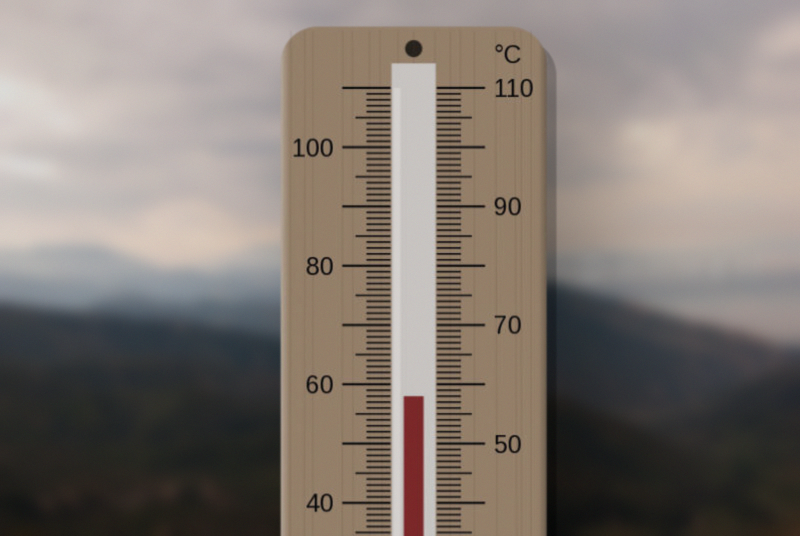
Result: 58°C
